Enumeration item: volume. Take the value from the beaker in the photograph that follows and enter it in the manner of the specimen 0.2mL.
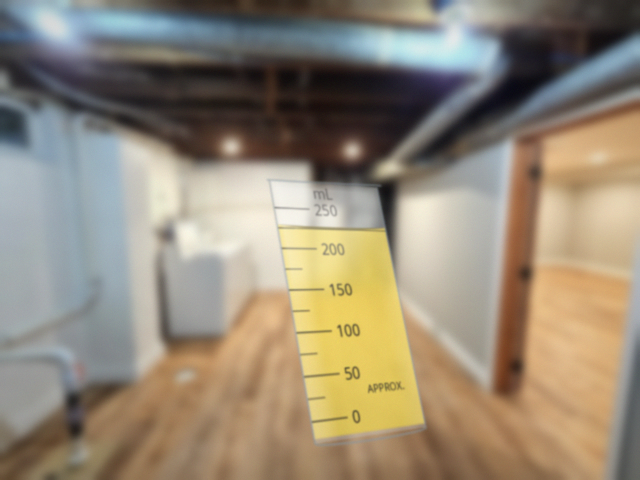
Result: 225mL
